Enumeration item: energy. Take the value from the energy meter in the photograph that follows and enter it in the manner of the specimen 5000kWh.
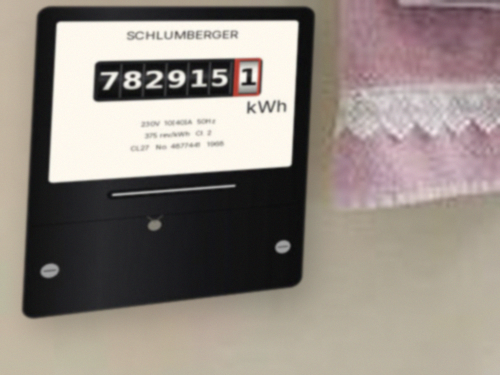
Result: 782915.1kWh
